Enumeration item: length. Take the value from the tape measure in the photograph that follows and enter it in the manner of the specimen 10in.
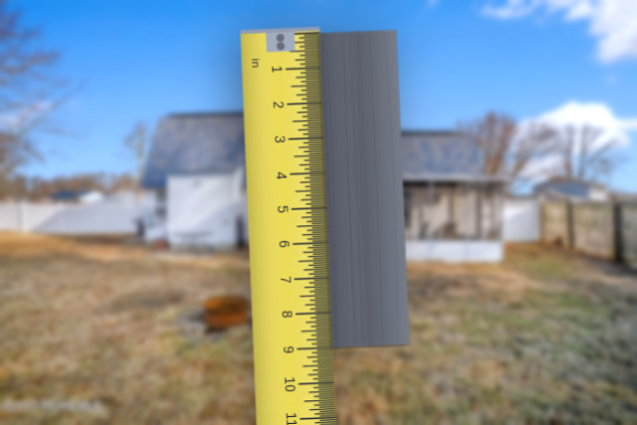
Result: 9in
